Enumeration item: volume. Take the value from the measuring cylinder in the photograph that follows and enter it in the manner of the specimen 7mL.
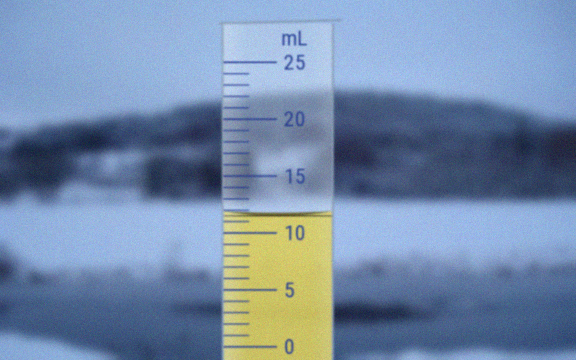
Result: 11.5mL
